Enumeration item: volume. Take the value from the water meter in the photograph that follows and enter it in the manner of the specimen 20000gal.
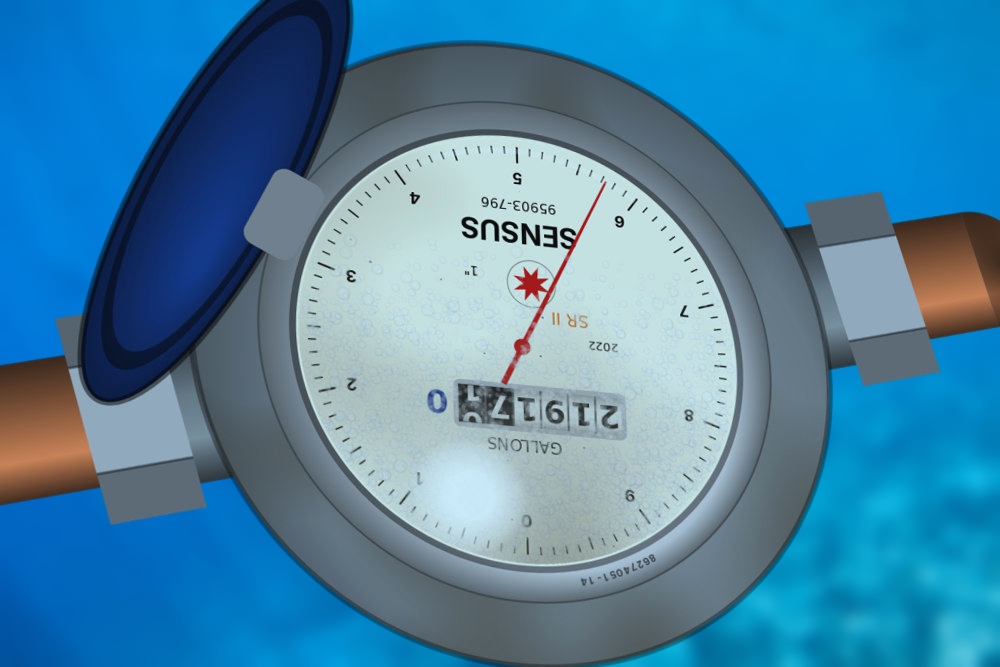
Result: 2191705.7gal
